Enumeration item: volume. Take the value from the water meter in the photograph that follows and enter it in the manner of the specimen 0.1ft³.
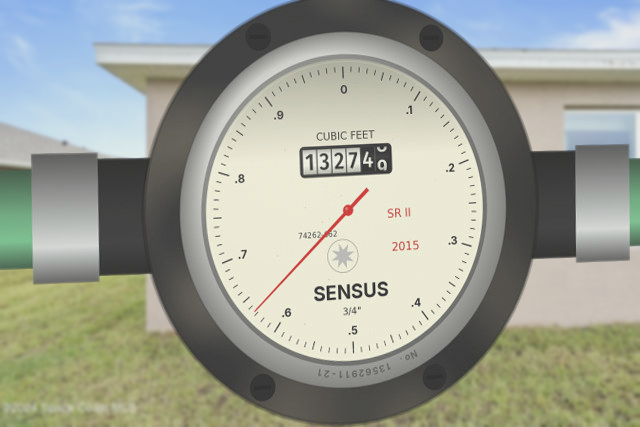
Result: 132748.63ft³
